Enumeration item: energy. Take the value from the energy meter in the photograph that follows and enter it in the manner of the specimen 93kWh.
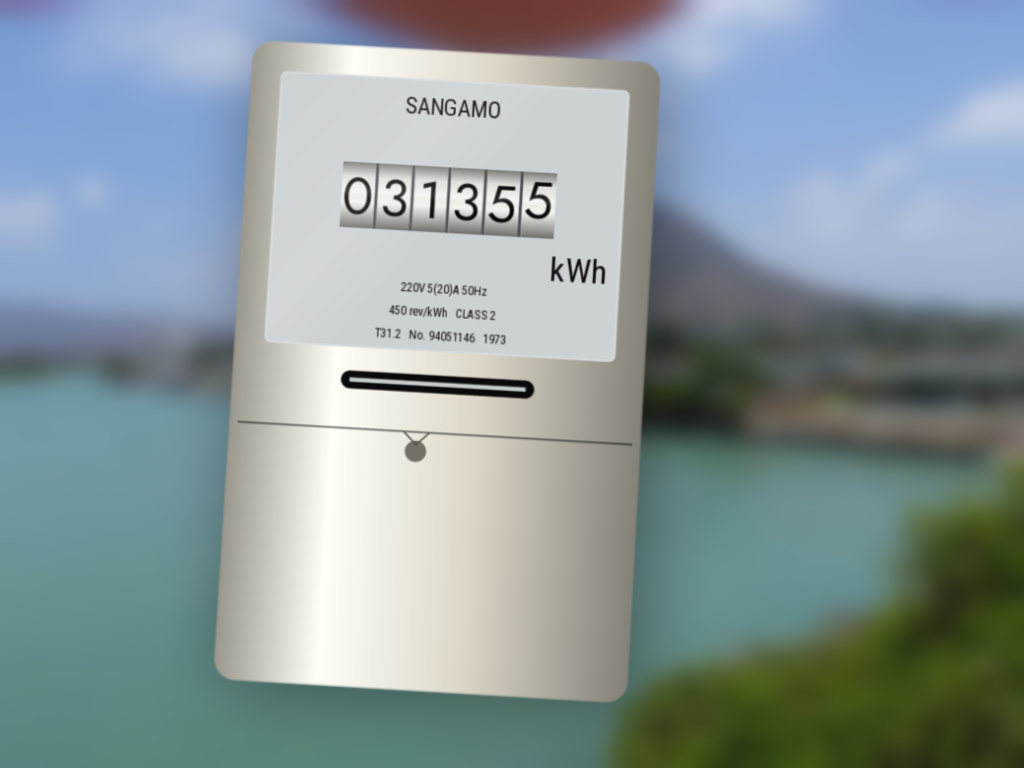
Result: 31355kWh
